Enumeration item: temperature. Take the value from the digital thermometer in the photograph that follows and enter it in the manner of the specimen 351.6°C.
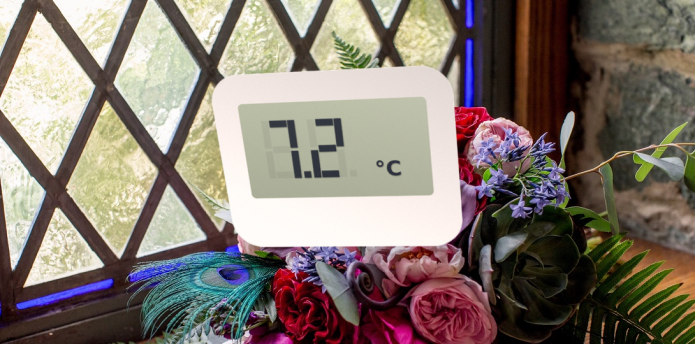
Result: 7.2°C
